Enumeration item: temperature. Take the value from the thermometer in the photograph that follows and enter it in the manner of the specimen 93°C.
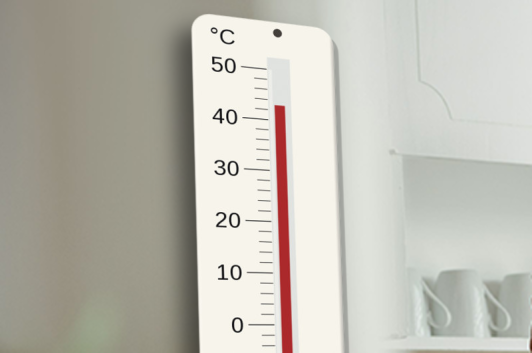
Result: 43°C
